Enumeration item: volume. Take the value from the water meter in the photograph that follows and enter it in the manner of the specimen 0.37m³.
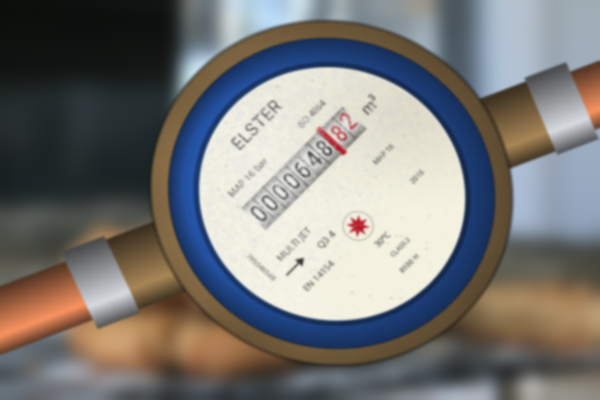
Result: 648.82m³
